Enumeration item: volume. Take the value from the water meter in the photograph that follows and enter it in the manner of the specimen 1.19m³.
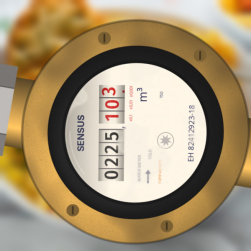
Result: 225.103m³
